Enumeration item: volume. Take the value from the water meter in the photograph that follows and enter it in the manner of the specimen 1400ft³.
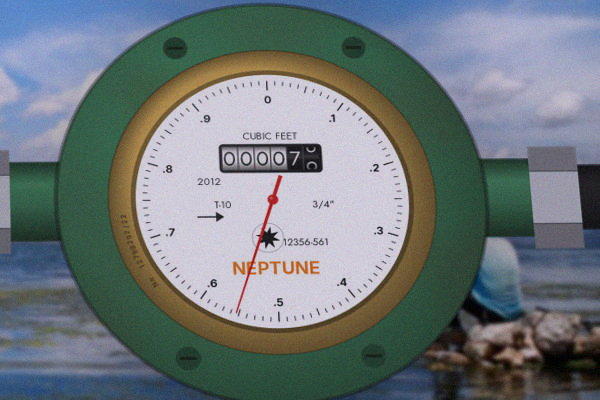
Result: 78.55ft³
